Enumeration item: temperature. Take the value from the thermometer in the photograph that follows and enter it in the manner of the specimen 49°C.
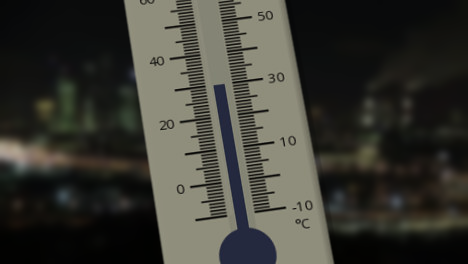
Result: 30°C
